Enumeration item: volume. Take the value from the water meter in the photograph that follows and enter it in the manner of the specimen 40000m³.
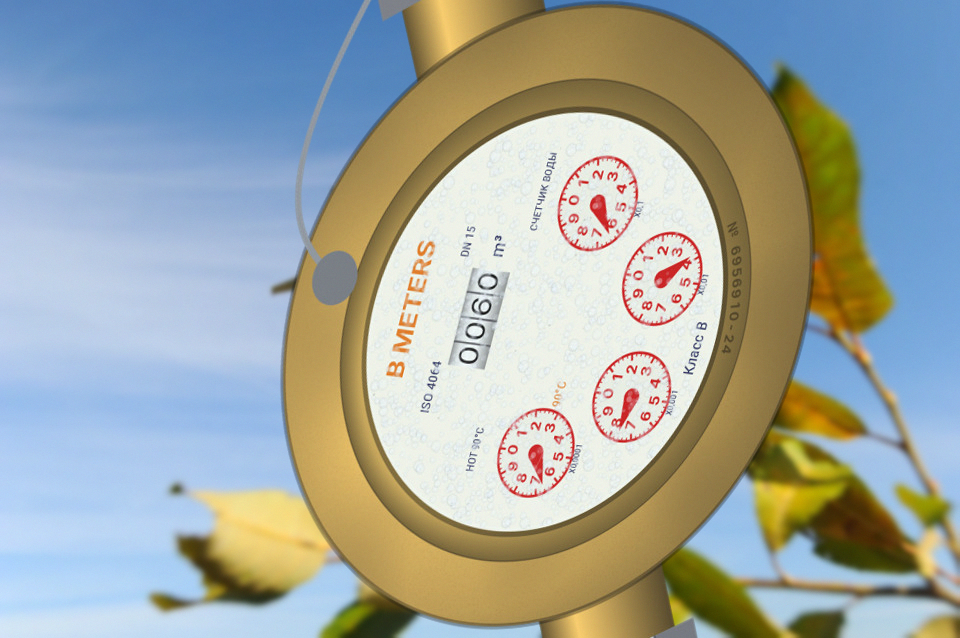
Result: 60.6376m³
